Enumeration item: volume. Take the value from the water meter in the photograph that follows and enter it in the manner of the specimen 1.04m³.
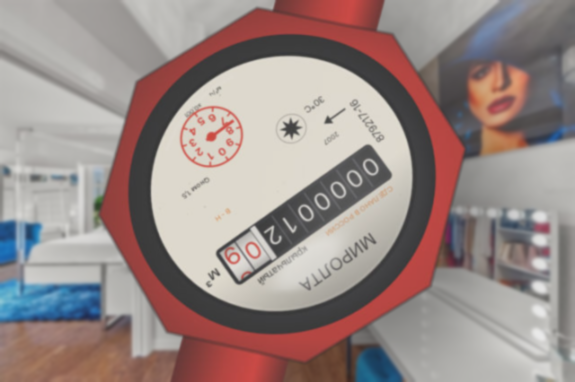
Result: 12.087m³
